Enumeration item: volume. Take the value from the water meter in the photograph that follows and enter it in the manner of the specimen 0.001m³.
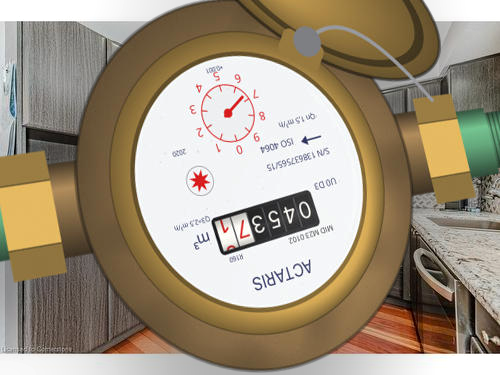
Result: 453.706m³
